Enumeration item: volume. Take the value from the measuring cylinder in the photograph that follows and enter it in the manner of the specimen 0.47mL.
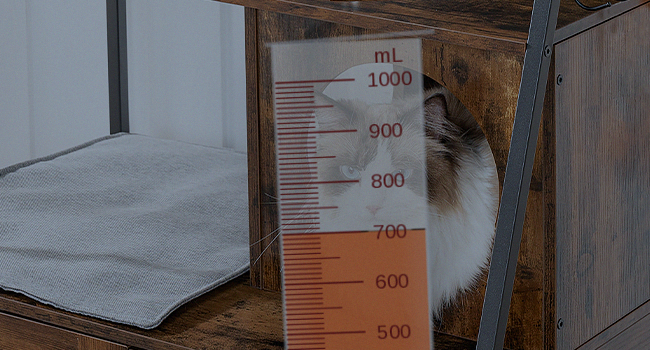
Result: 700mL
